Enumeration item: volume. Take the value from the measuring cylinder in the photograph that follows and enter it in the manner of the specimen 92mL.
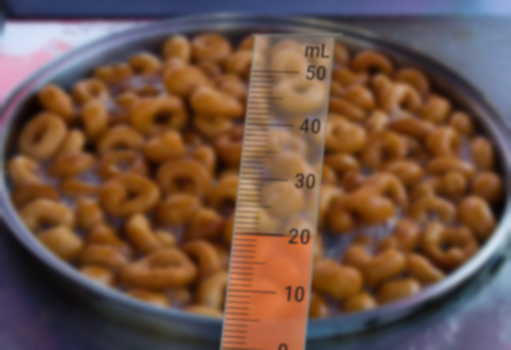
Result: 20mL
